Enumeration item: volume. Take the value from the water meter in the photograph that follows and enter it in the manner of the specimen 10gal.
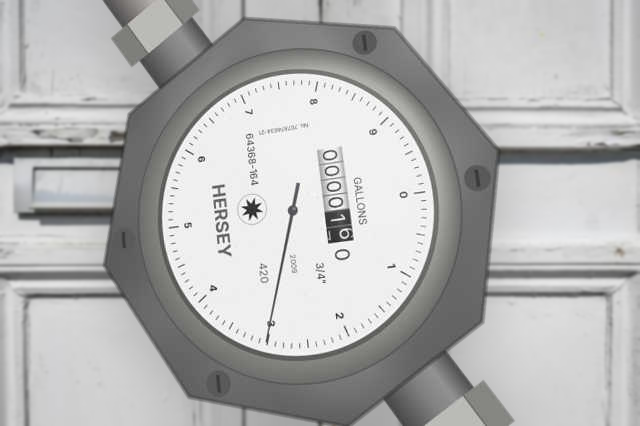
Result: 163.0gal
